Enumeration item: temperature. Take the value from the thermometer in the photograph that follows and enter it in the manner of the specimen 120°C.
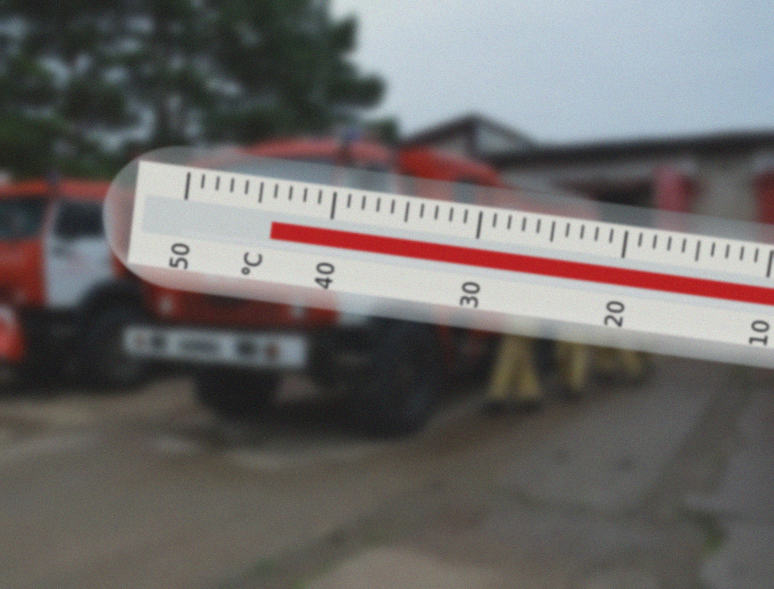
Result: 44°C
